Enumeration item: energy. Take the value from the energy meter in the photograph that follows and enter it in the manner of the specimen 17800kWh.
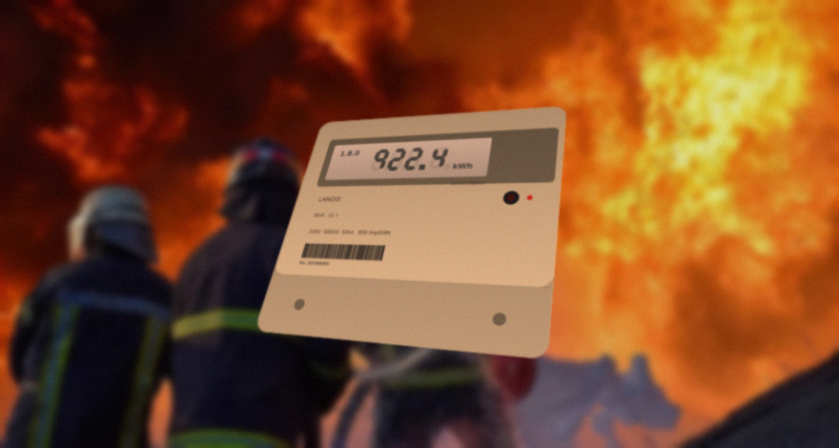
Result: 922.4kWh
